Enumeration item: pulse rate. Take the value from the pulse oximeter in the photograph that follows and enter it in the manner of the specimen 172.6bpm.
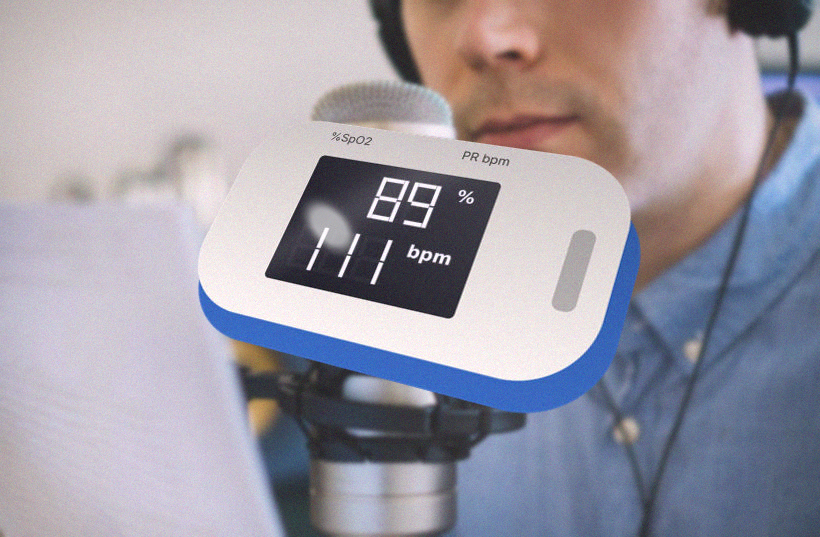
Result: 111bpm
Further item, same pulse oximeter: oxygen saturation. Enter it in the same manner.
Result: 89%
